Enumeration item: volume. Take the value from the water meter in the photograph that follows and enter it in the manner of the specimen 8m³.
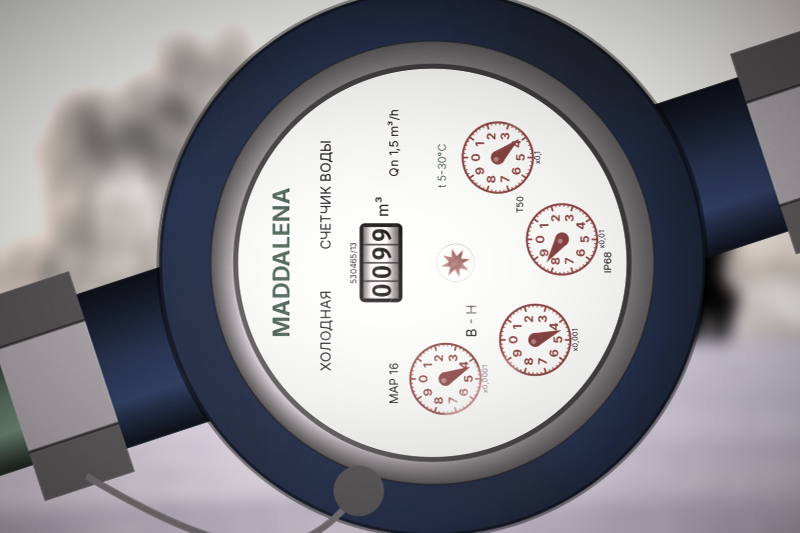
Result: 99.3844m³
